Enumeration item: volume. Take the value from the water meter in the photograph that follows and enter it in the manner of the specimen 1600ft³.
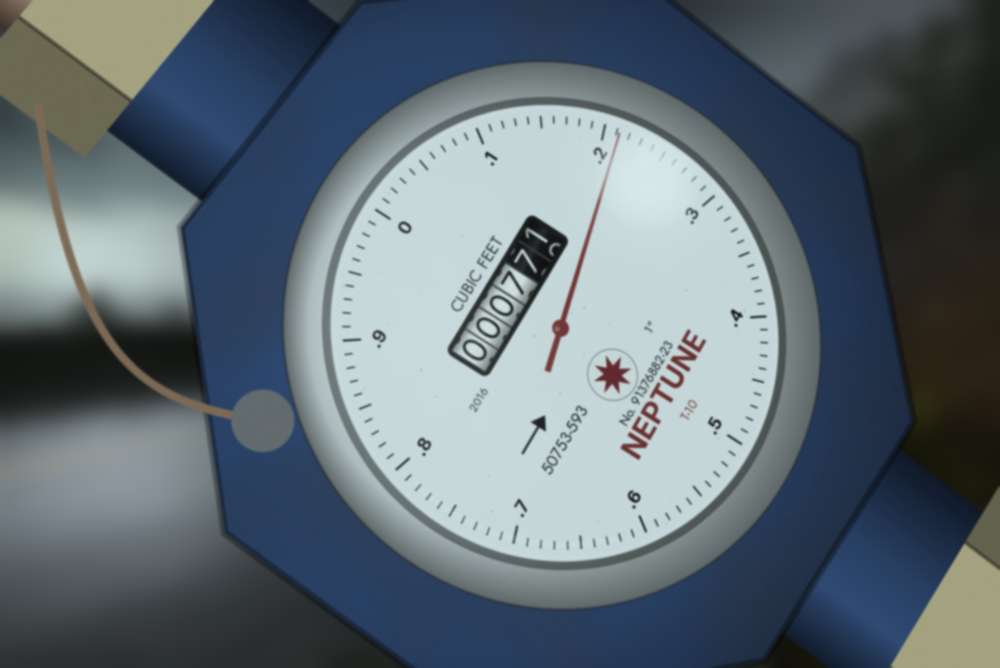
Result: 771.21ft³
